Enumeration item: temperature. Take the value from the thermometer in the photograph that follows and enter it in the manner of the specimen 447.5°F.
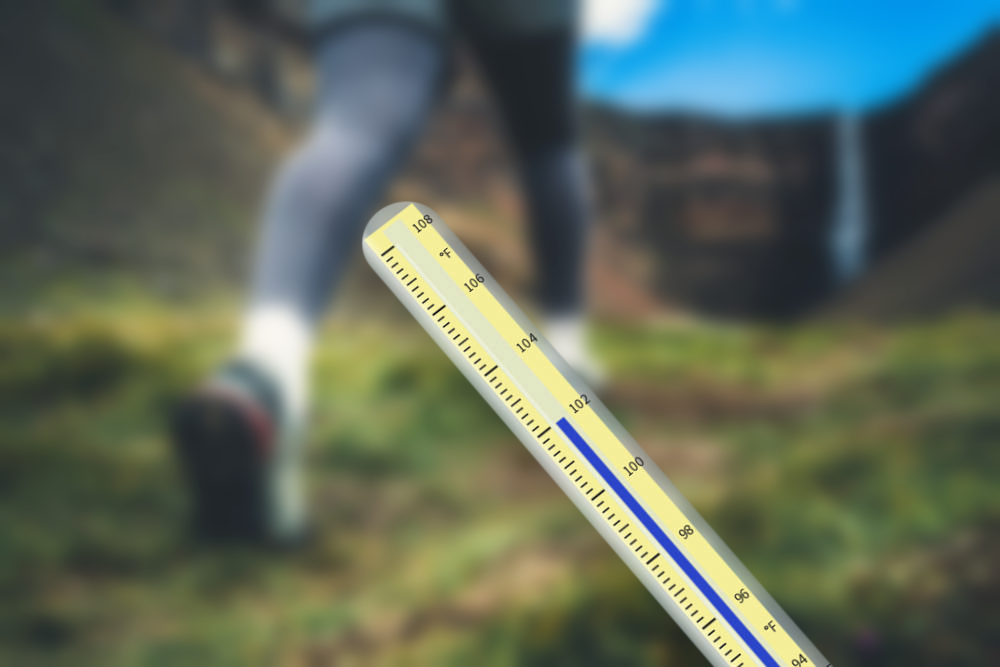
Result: 102°F
